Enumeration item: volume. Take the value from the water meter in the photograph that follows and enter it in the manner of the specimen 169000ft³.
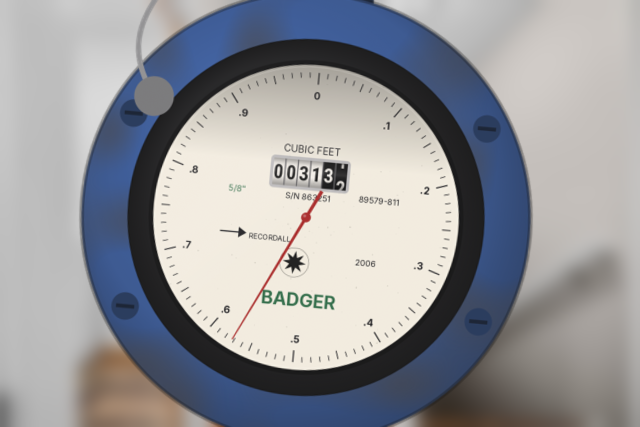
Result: 3131.57ft³
